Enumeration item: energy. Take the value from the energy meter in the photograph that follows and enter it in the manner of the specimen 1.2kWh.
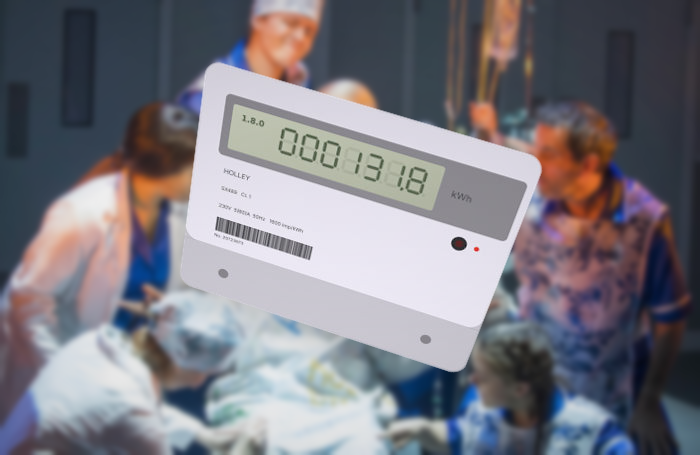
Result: 131.8kWh
